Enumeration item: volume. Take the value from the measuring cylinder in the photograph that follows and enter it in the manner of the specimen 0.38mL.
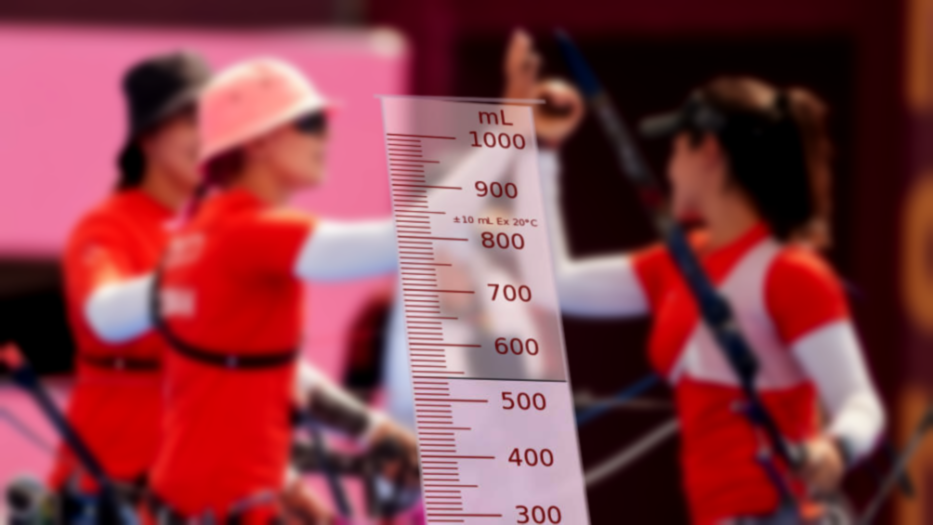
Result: 540mL
